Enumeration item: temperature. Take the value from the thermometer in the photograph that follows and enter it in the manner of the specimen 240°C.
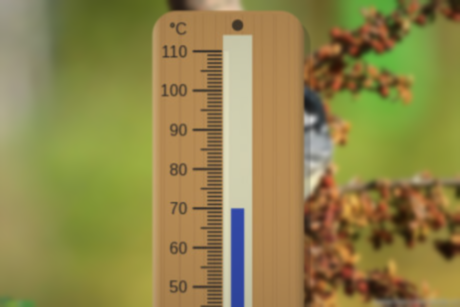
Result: 70°C
